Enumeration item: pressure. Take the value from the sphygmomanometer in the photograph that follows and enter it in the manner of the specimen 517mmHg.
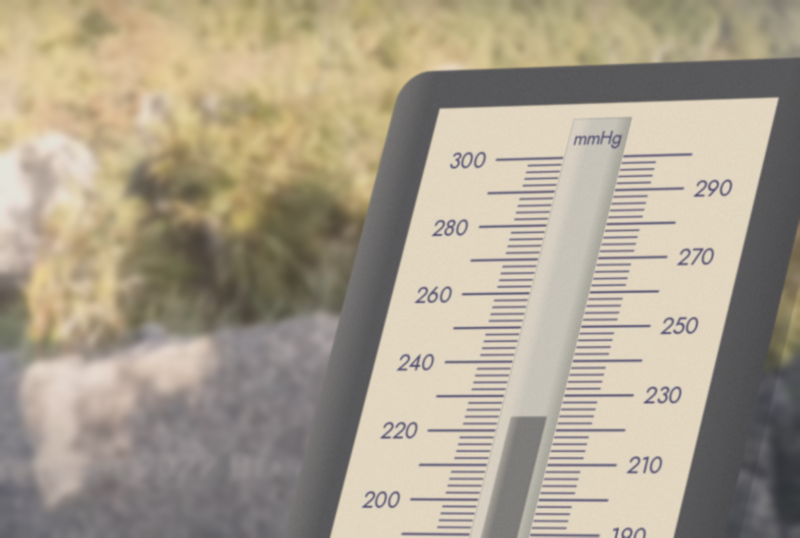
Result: 224mmHg
